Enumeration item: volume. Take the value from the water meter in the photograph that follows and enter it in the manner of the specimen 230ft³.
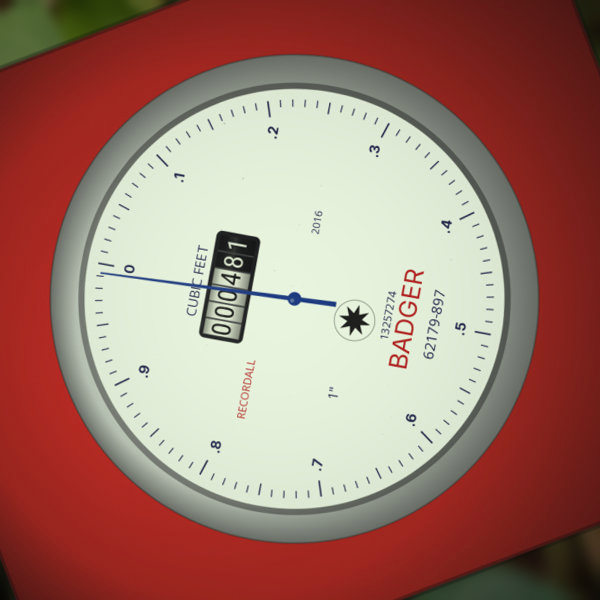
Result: 480.99ft³
